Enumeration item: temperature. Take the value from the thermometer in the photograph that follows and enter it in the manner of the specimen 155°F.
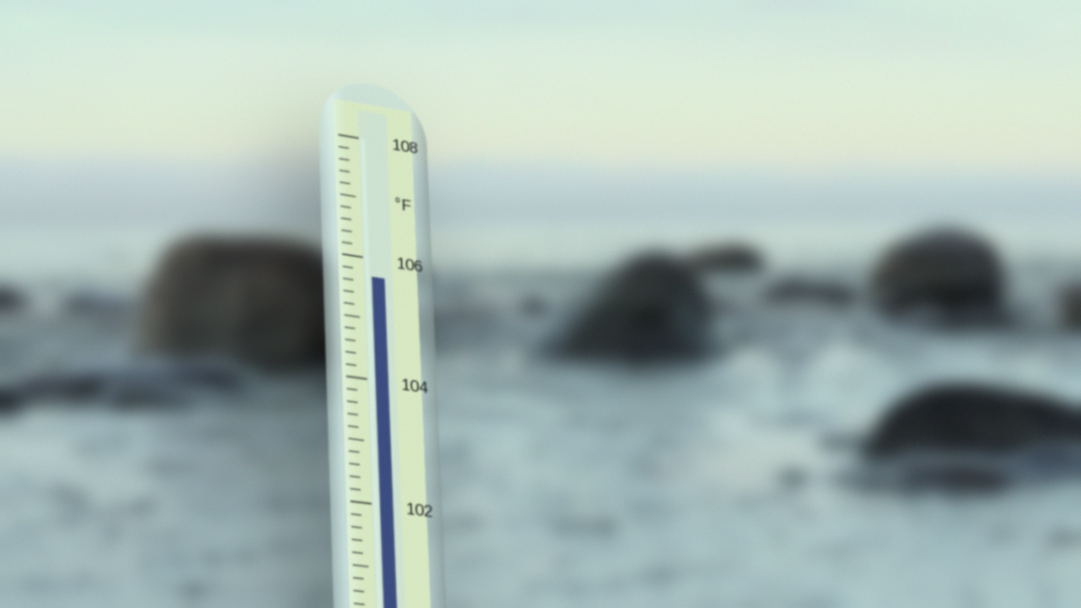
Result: 105.7°F
